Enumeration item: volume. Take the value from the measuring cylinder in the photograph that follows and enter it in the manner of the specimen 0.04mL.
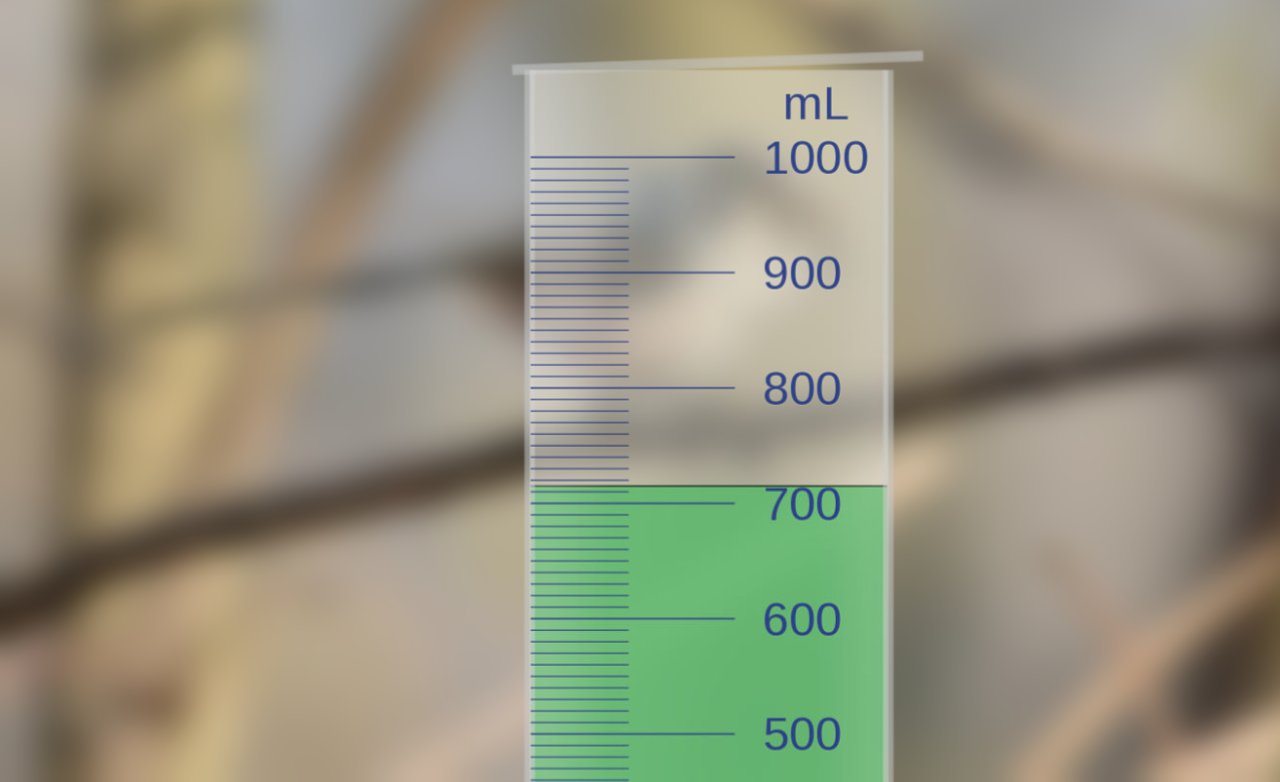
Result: 715mL
